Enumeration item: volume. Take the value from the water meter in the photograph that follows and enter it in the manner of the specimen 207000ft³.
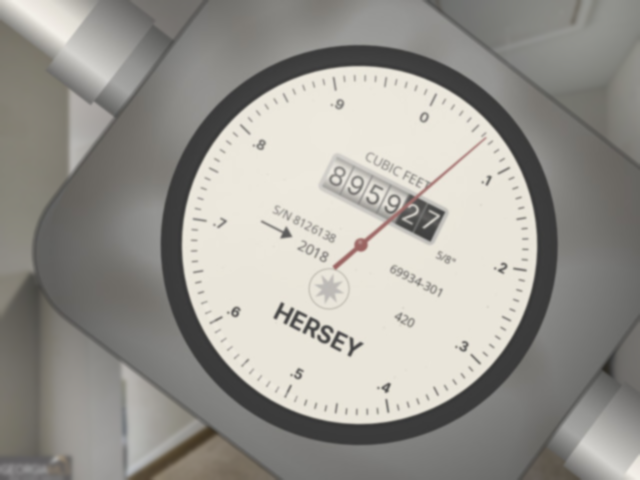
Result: 895927.06ft³
